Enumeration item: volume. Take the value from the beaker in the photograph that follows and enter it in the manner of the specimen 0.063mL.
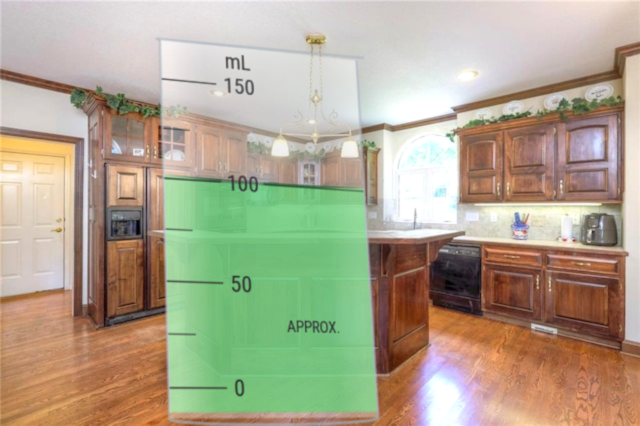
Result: 100mL
